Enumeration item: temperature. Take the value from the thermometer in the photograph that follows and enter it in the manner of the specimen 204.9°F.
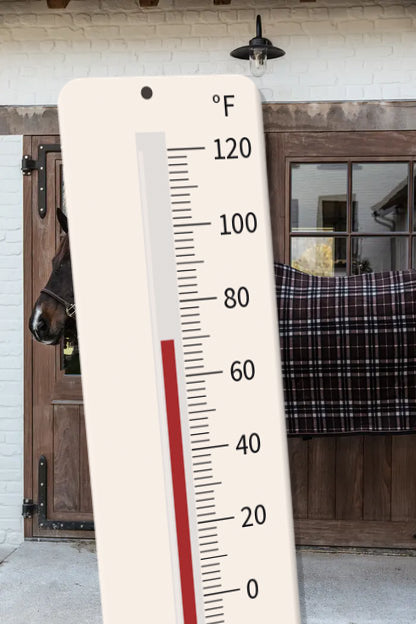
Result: 70°F
